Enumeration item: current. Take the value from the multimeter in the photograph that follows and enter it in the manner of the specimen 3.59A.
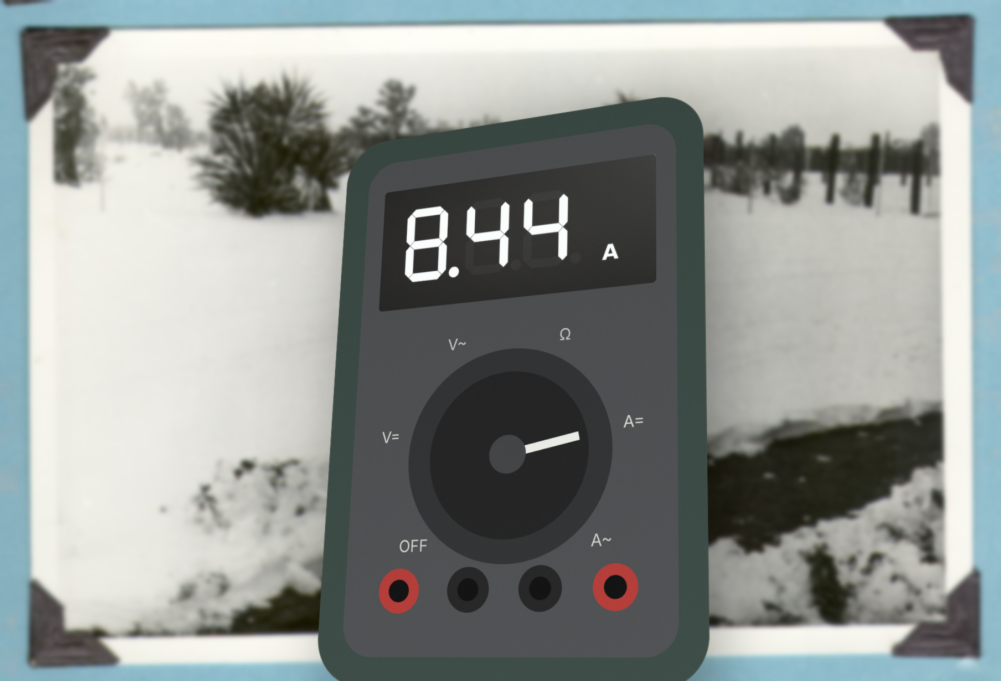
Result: 8.44A
